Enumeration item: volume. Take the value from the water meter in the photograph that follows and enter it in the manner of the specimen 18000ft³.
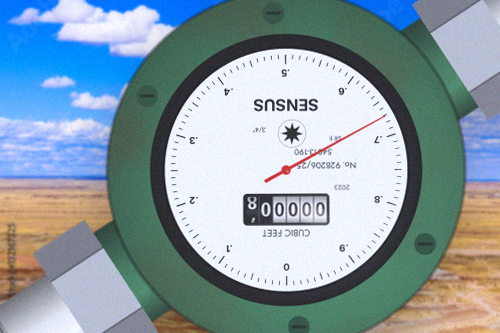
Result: 7.67ft³
